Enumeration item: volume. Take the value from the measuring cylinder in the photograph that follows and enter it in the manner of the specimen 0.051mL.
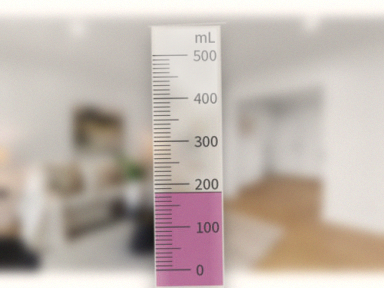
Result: 180mL
